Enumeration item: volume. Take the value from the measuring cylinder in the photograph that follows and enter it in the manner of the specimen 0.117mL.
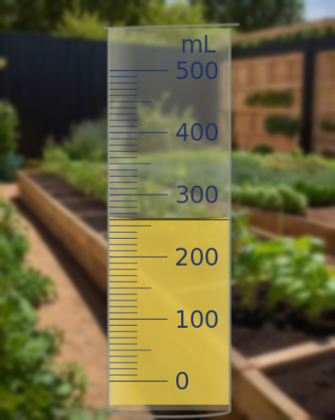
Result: 260mL
